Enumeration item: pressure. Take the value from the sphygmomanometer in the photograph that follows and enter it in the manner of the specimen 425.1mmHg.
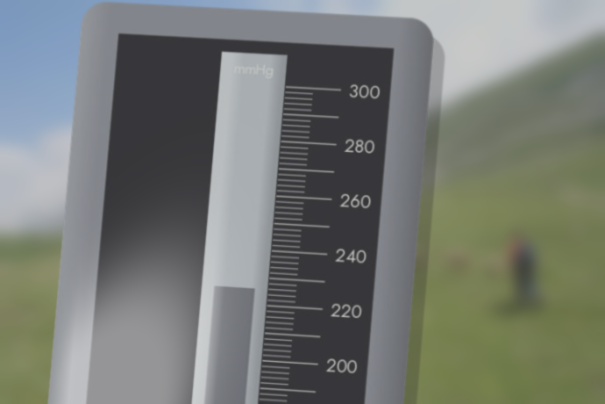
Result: 226mmHg
